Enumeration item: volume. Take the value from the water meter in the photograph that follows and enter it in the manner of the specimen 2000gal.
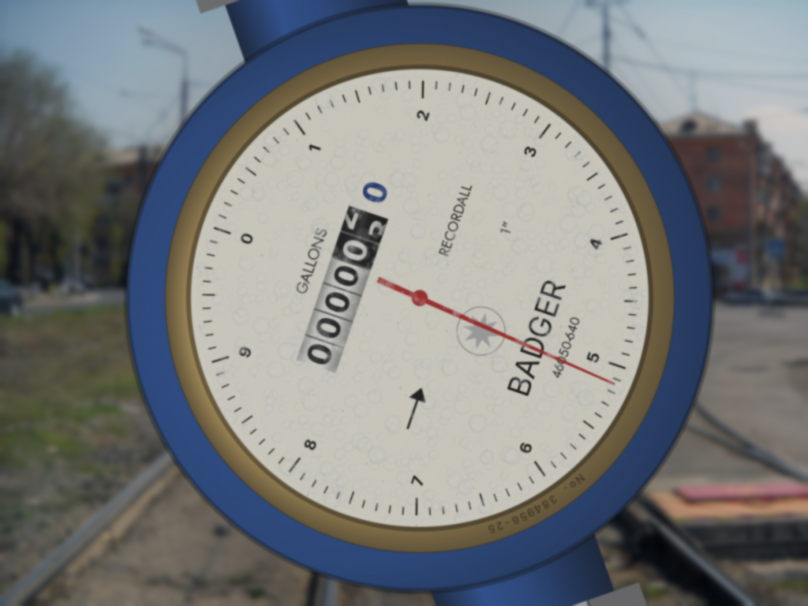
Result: 25.1gal
